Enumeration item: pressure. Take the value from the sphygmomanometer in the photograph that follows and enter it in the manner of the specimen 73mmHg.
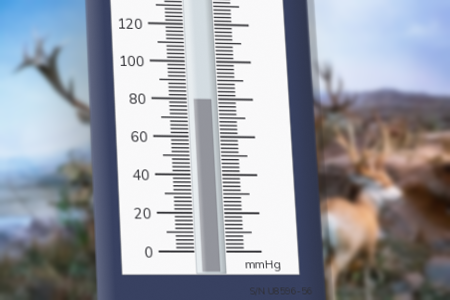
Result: 80mmHg
